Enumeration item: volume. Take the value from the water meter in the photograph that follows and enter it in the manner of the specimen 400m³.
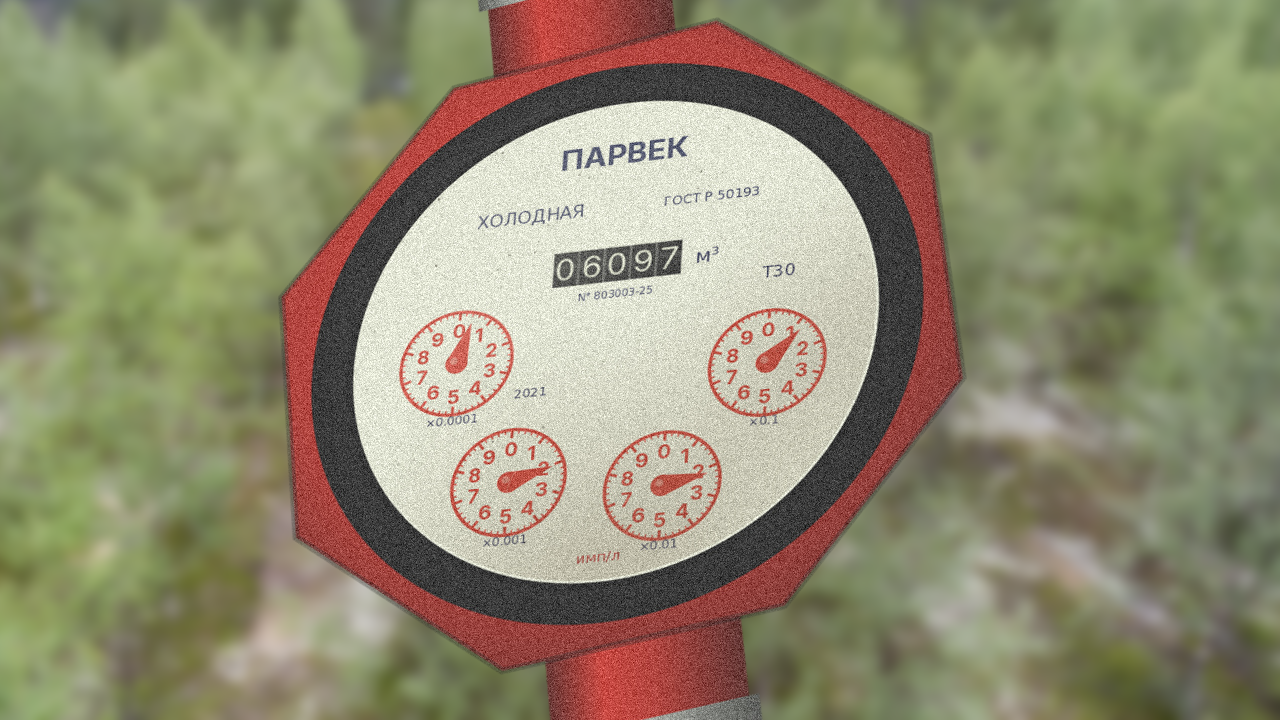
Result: 6097.1220m³
